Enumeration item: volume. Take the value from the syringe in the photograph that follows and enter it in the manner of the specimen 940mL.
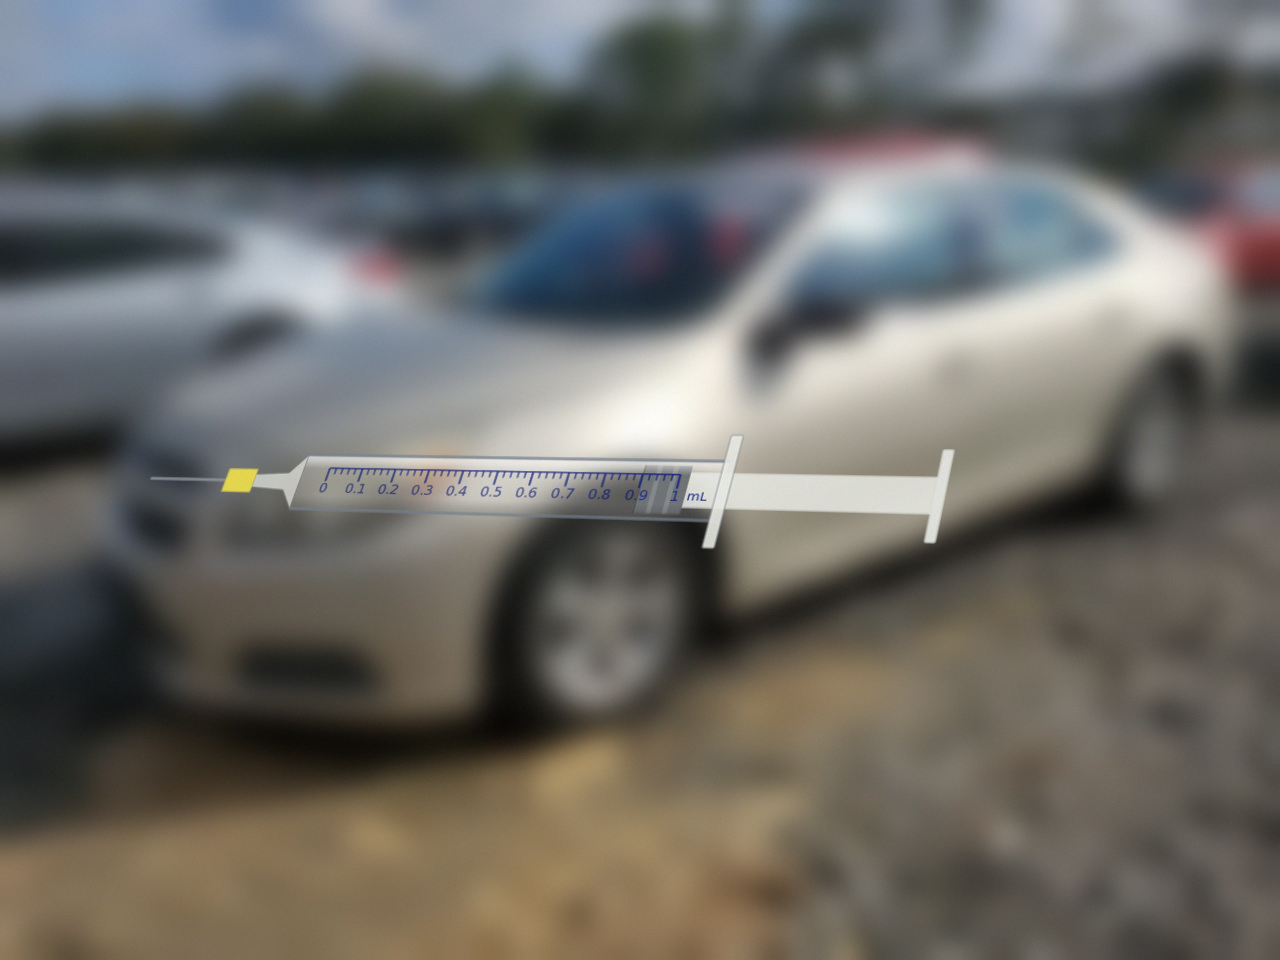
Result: 0.9mL
